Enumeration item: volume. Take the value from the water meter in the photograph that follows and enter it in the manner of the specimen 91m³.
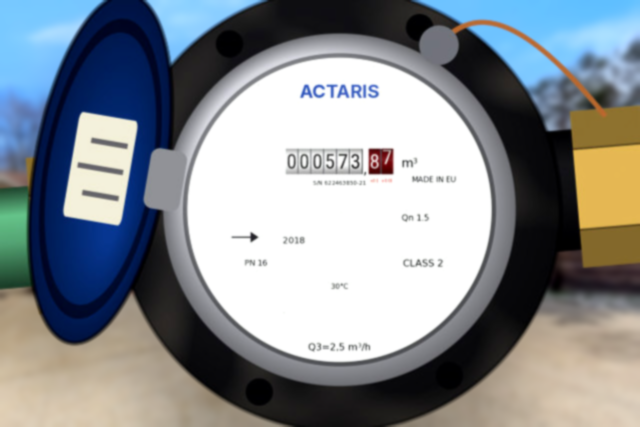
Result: 573.87m³
